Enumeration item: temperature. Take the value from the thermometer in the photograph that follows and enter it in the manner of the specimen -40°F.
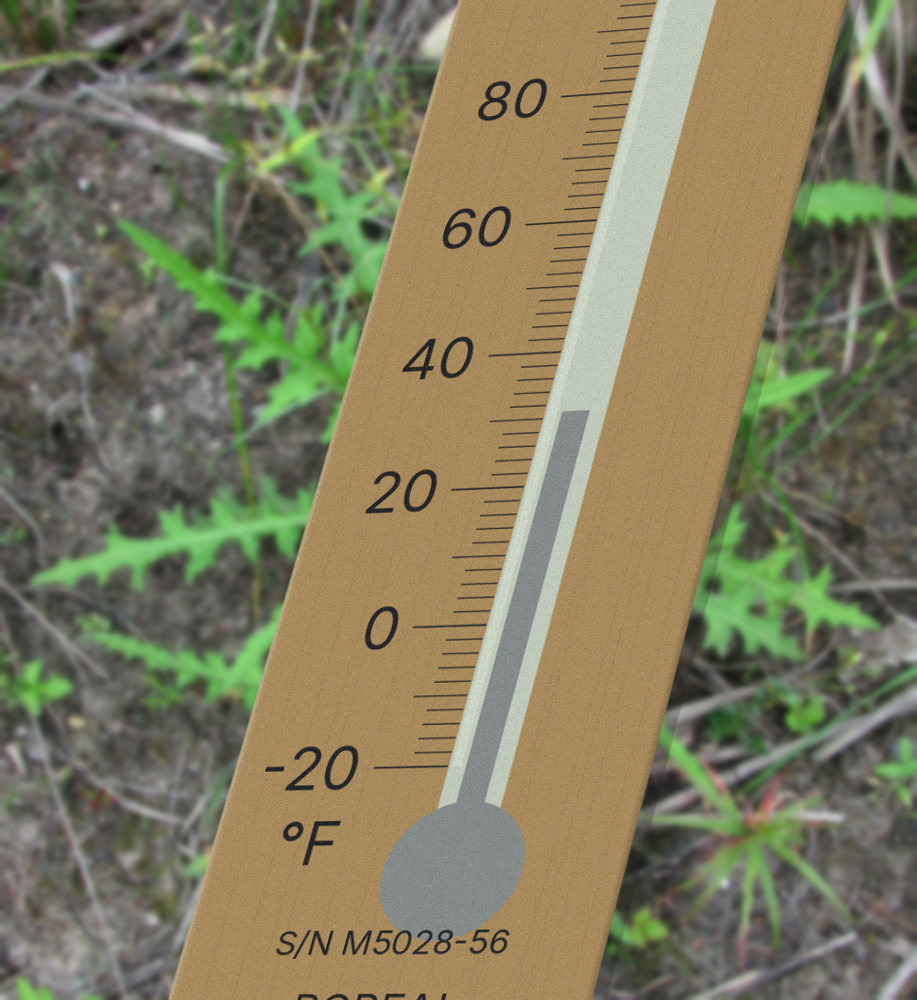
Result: 31°F
